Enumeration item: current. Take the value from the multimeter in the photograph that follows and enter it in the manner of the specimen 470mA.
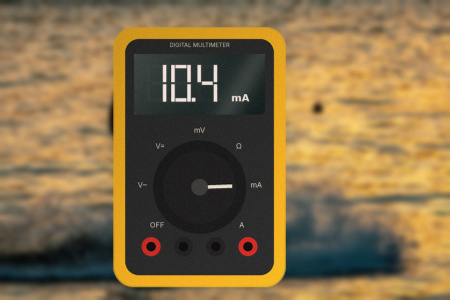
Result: 10.4mA
